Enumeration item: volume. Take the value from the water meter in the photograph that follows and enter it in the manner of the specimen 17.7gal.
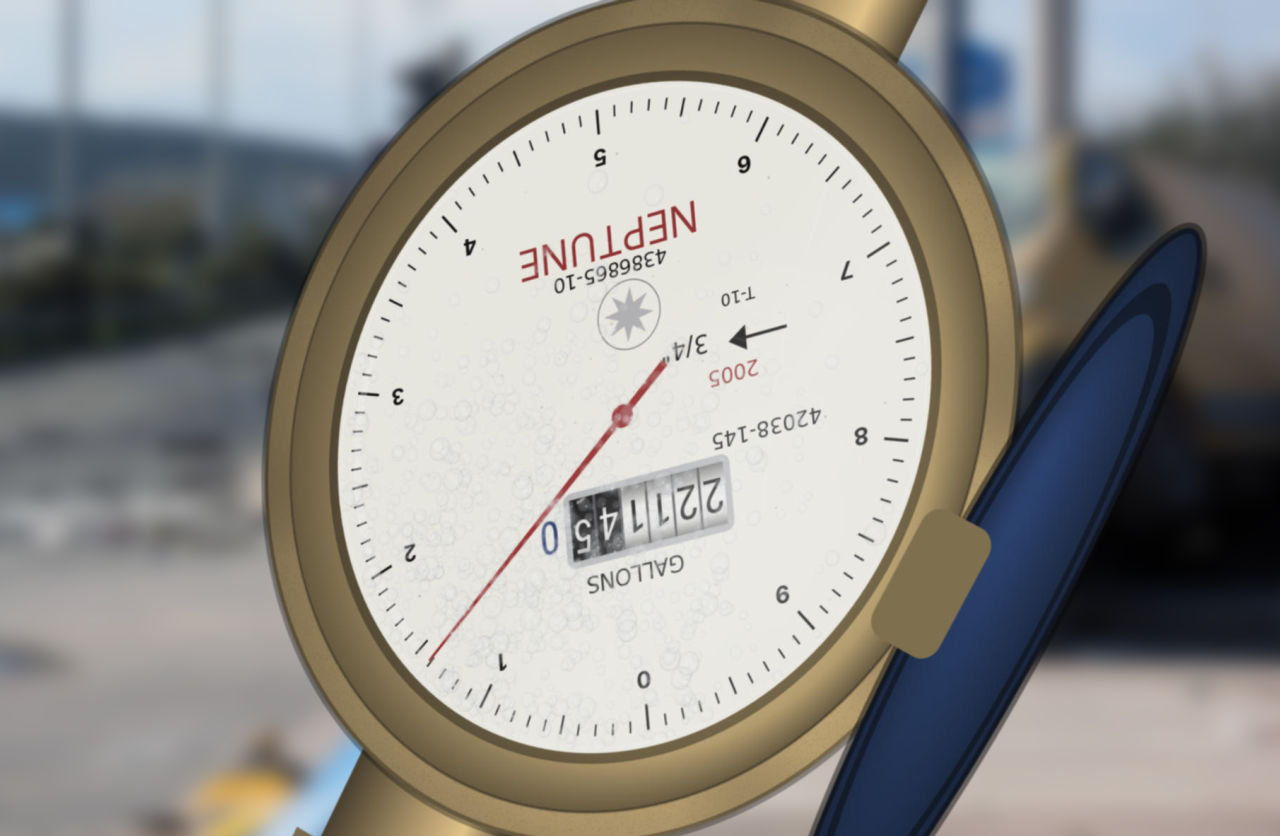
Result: 2211451.4gal
